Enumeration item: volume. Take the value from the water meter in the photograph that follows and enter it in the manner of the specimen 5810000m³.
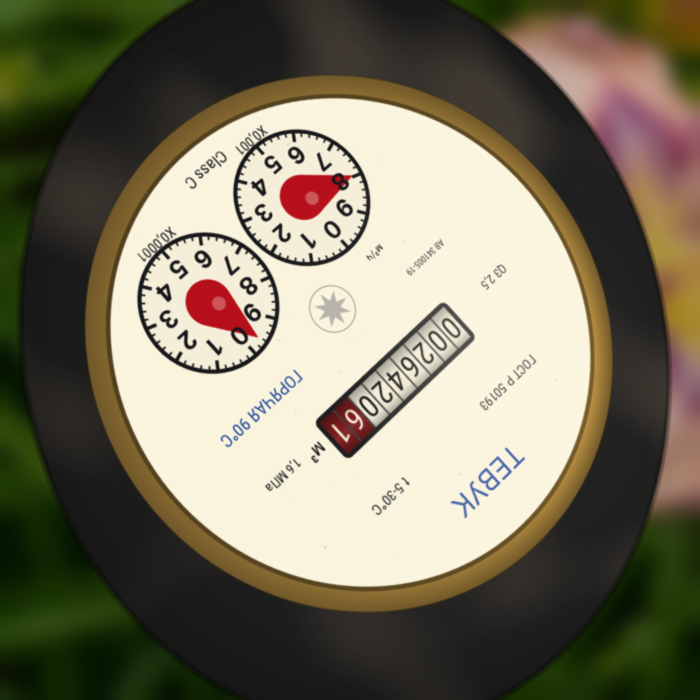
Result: 26420.6179m³
